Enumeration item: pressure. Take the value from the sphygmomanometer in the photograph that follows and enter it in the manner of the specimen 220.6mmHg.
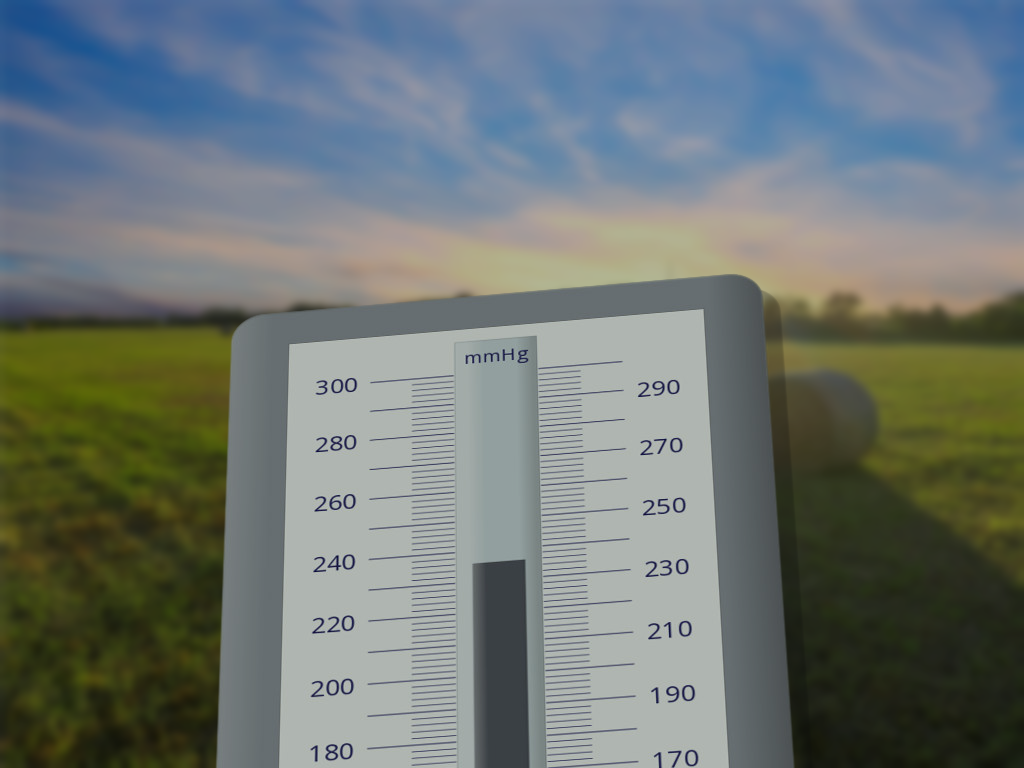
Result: 236mmHg
